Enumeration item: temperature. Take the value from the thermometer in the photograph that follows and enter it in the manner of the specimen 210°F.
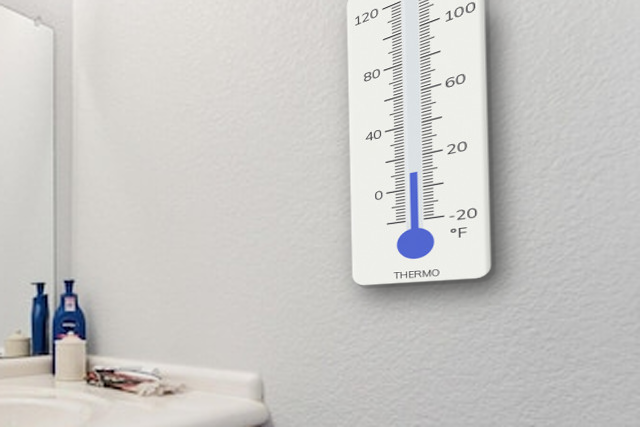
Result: 10°F
